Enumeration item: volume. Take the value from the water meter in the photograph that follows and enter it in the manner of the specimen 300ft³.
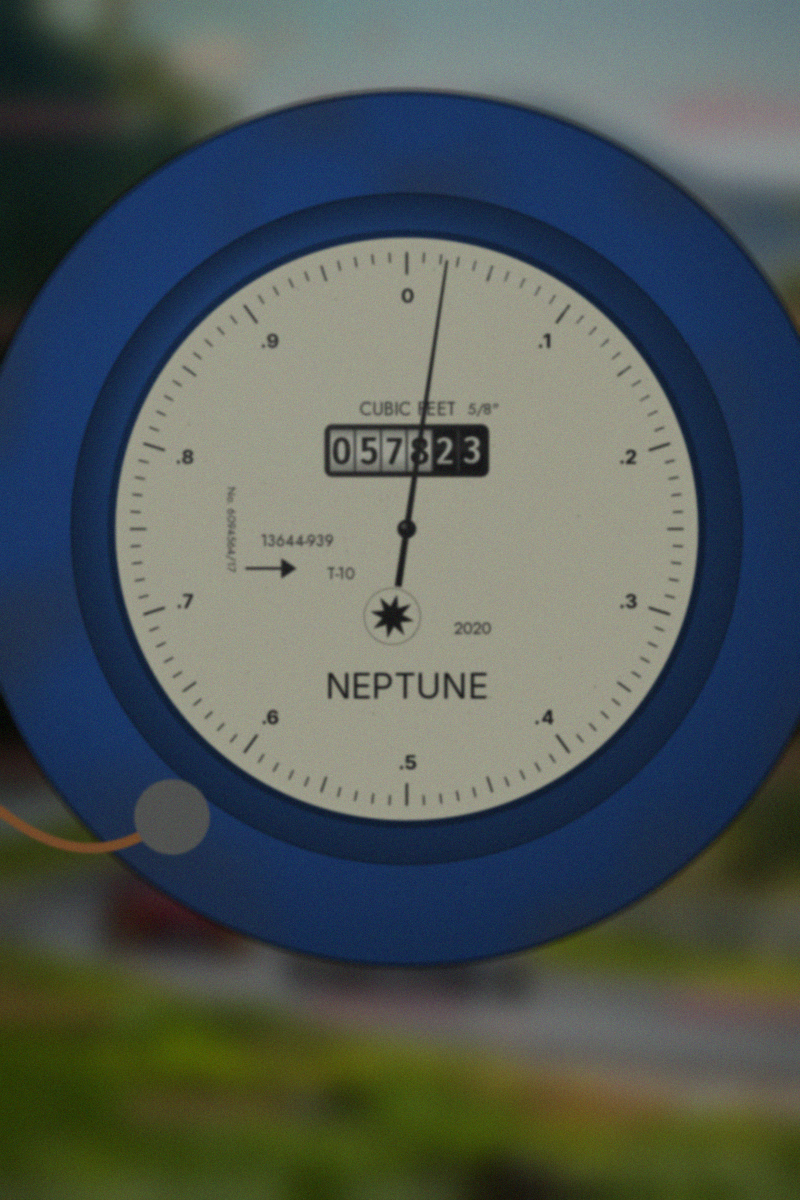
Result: 57823.02ft³
